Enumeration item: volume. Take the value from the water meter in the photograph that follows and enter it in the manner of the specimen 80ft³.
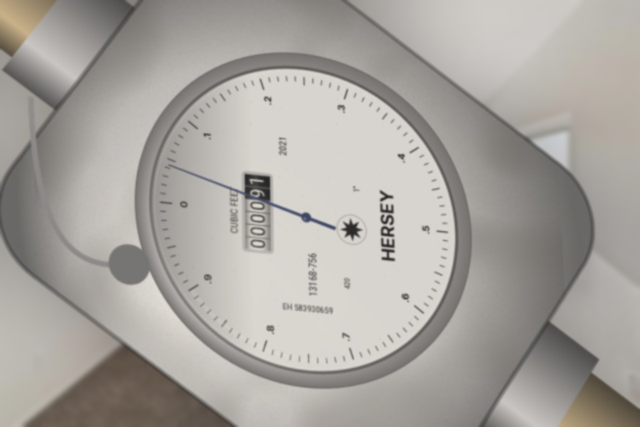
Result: 91.04ft³
